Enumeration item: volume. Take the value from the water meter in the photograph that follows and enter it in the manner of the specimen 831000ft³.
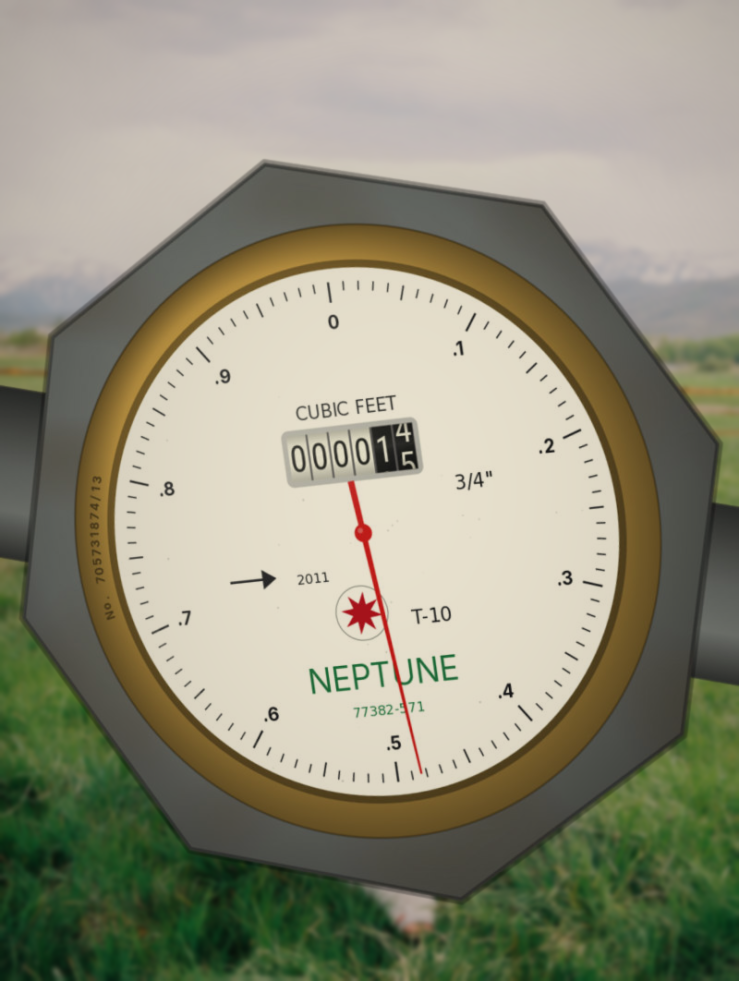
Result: 14.48ft³
